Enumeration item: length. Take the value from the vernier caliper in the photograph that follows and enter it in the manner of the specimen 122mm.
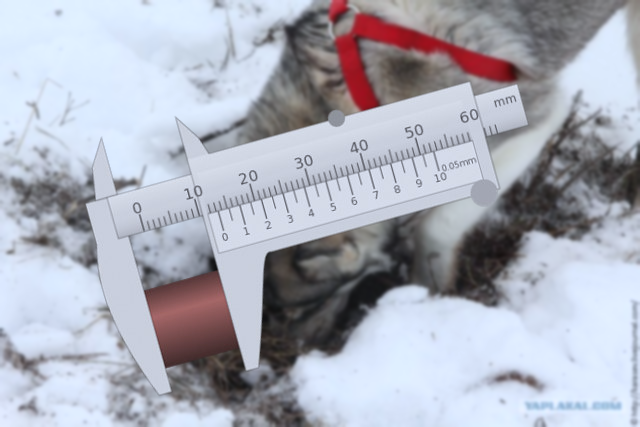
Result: 13.4mm
